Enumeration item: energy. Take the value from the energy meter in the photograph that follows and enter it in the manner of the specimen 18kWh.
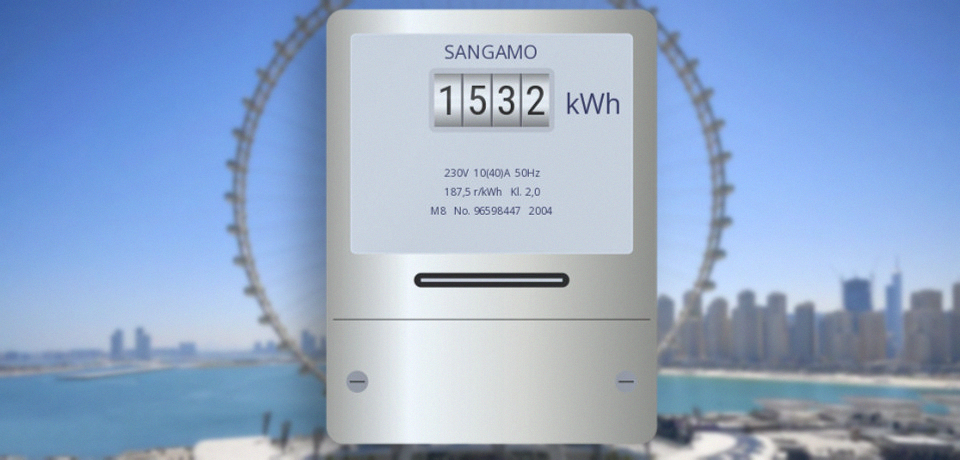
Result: 1532kWh
